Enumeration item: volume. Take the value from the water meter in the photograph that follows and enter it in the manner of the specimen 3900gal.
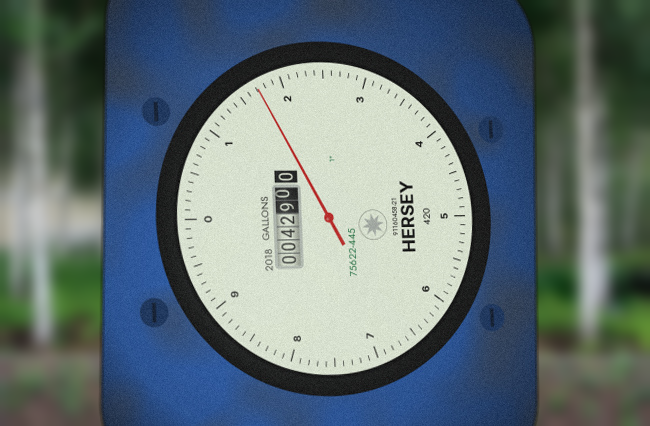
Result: 42901.7gal
